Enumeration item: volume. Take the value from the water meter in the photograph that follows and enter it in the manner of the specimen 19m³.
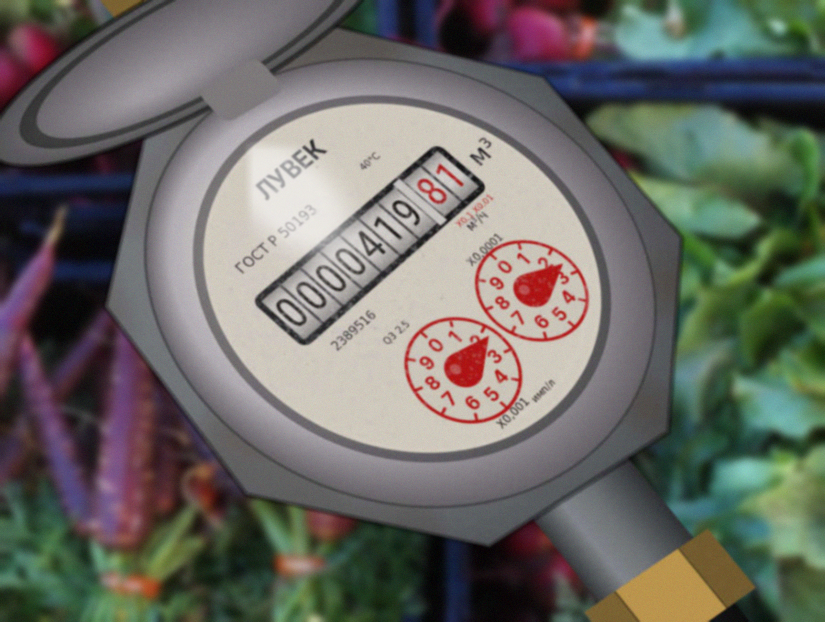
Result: 419.8122m³
